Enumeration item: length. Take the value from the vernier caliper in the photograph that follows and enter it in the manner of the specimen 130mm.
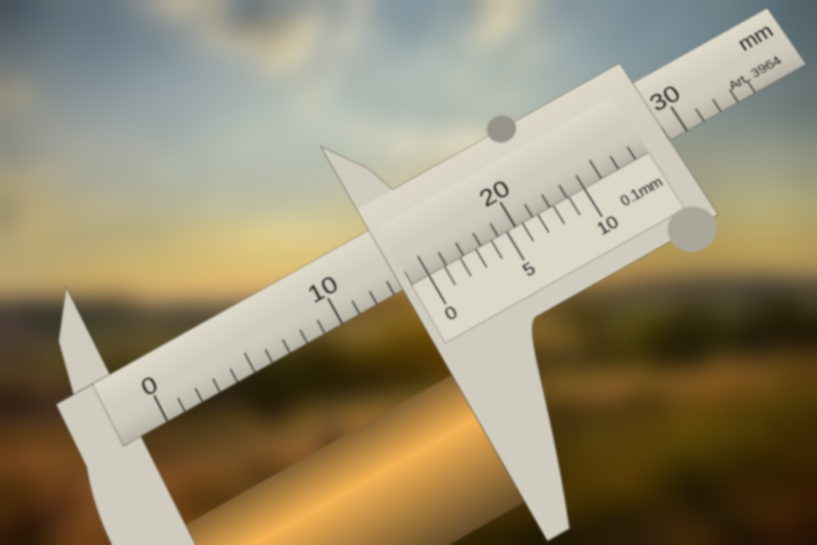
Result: 15.0mm
